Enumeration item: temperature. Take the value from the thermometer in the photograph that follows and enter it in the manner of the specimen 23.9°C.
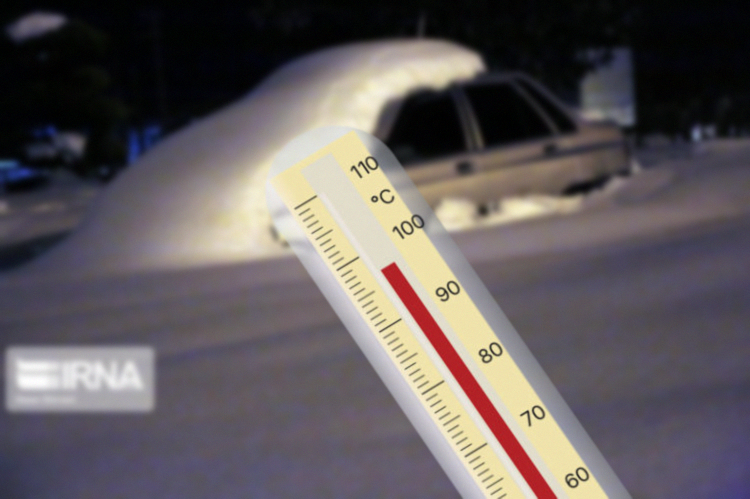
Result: 97°C
